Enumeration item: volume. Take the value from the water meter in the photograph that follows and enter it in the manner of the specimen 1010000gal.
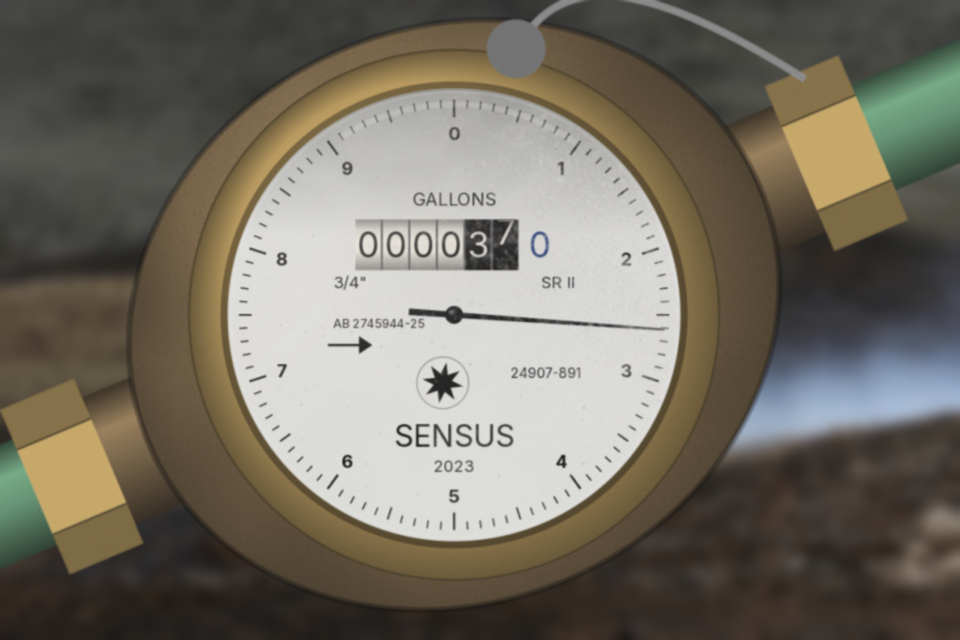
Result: 372.6gal
